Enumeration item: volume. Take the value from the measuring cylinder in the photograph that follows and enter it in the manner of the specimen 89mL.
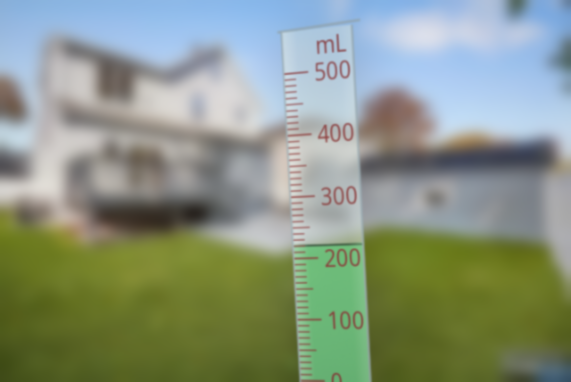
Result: 220mL
